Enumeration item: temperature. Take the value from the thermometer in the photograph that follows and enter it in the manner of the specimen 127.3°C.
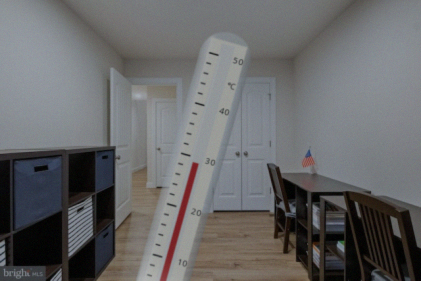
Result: 29°C
